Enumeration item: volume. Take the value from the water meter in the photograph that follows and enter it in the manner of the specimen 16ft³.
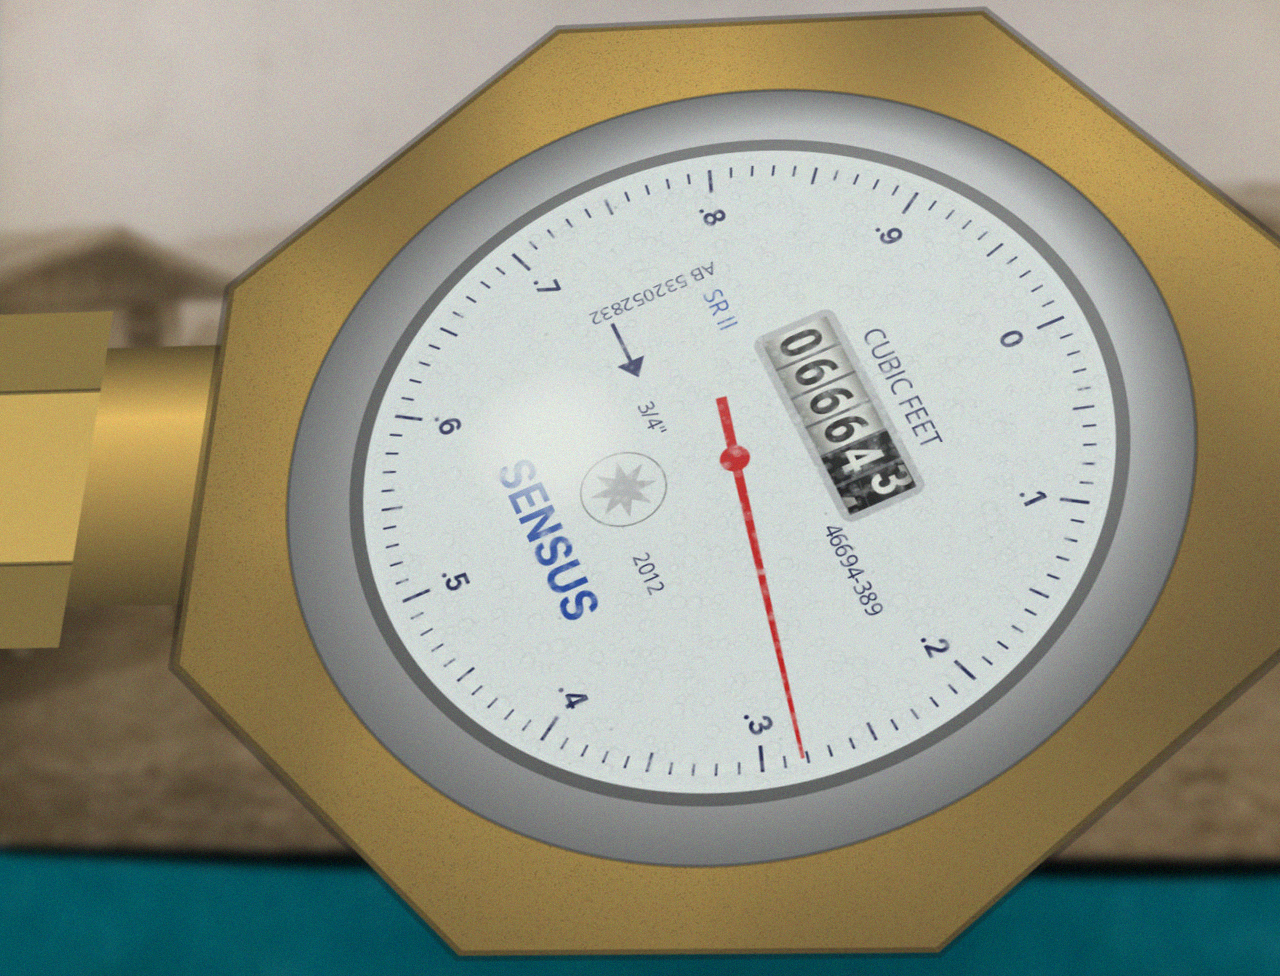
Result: 66643.28ft³
